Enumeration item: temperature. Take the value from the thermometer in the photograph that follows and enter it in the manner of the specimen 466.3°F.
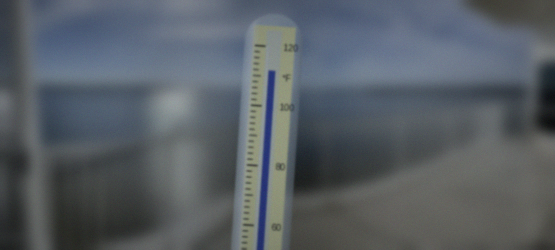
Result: 112°F
